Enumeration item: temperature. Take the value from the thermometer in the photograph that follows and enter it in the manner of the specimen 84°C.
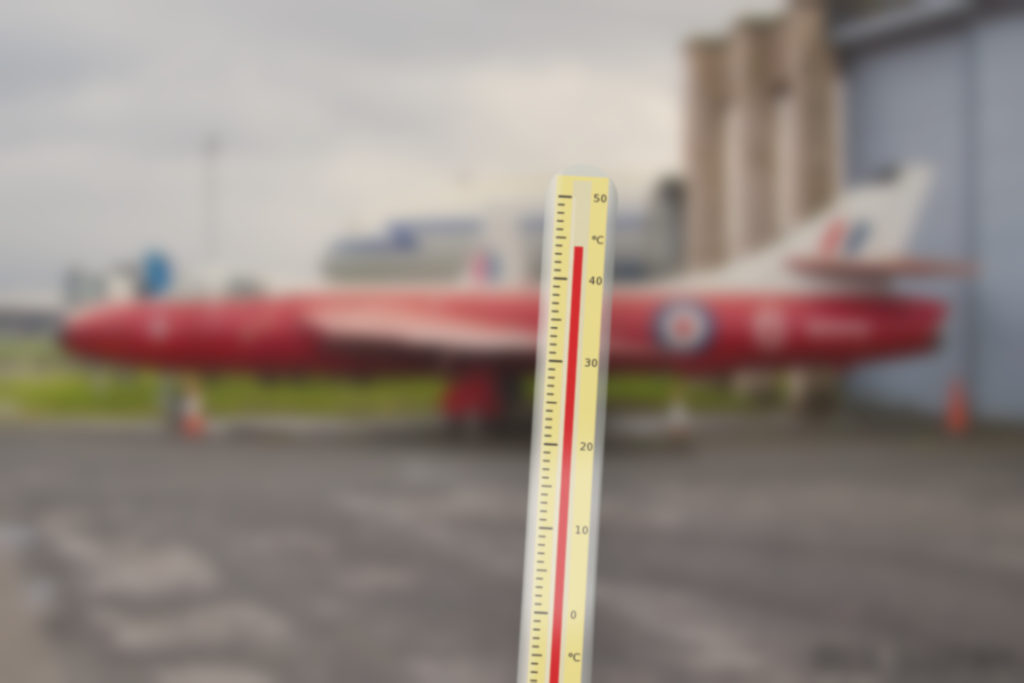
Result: 44°C
